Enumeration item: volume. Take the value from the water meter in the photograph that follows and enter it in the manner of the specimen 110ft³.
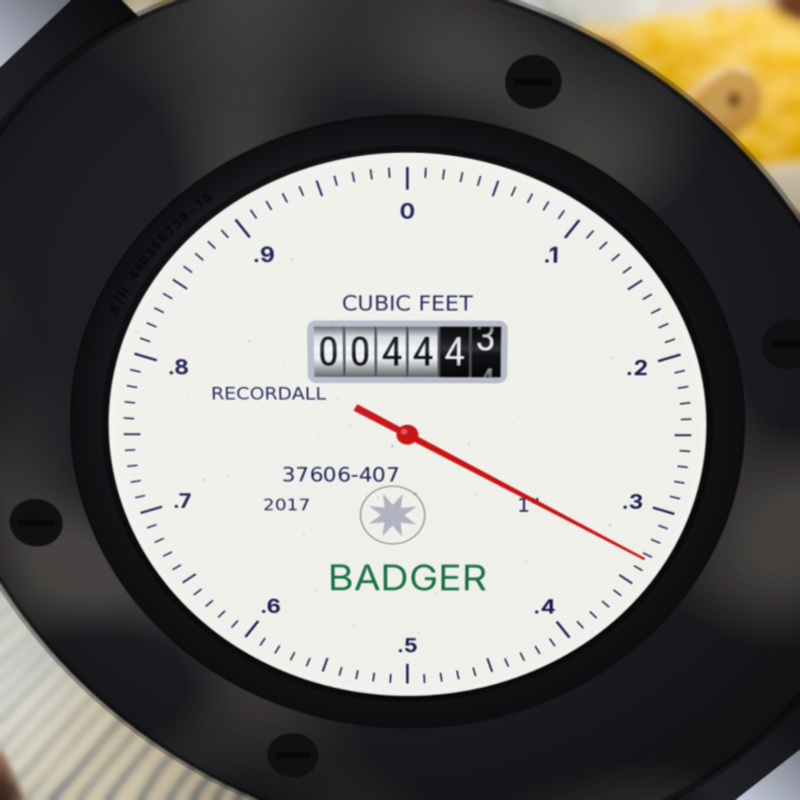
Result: 4443.33ft³
